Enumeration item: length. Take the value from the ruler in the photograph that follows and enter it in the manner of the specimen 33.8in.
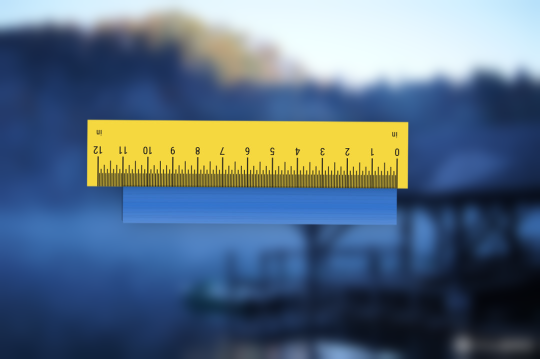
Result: 11in
